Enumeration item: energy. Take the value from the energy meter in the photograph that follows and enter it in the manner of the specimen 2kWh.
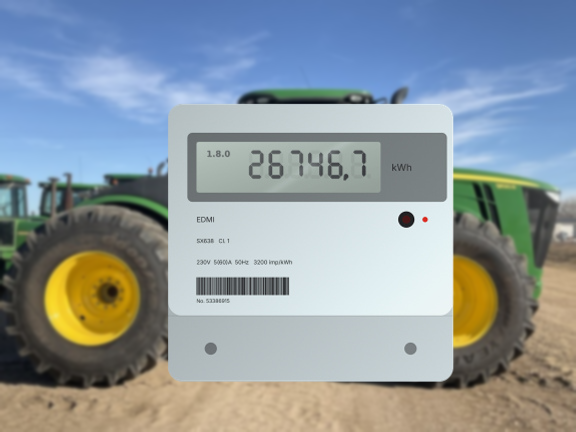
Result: 26746.7kWh
